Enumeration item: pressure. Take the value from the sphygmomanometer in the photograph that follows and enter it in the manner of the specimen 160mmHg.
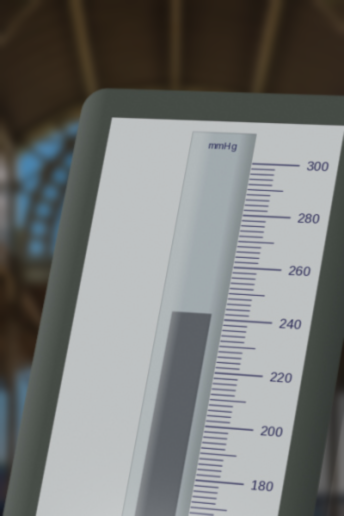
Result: 242mmHg
